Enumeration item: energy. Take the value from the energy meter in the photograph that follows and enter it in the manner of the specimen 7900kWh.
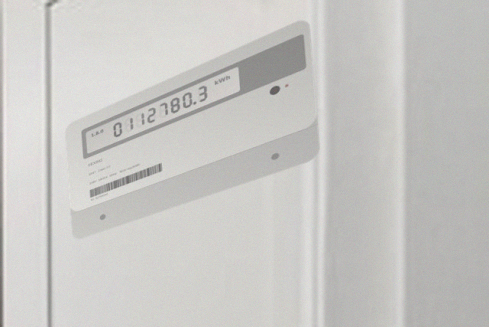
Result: 112780.3kWh
